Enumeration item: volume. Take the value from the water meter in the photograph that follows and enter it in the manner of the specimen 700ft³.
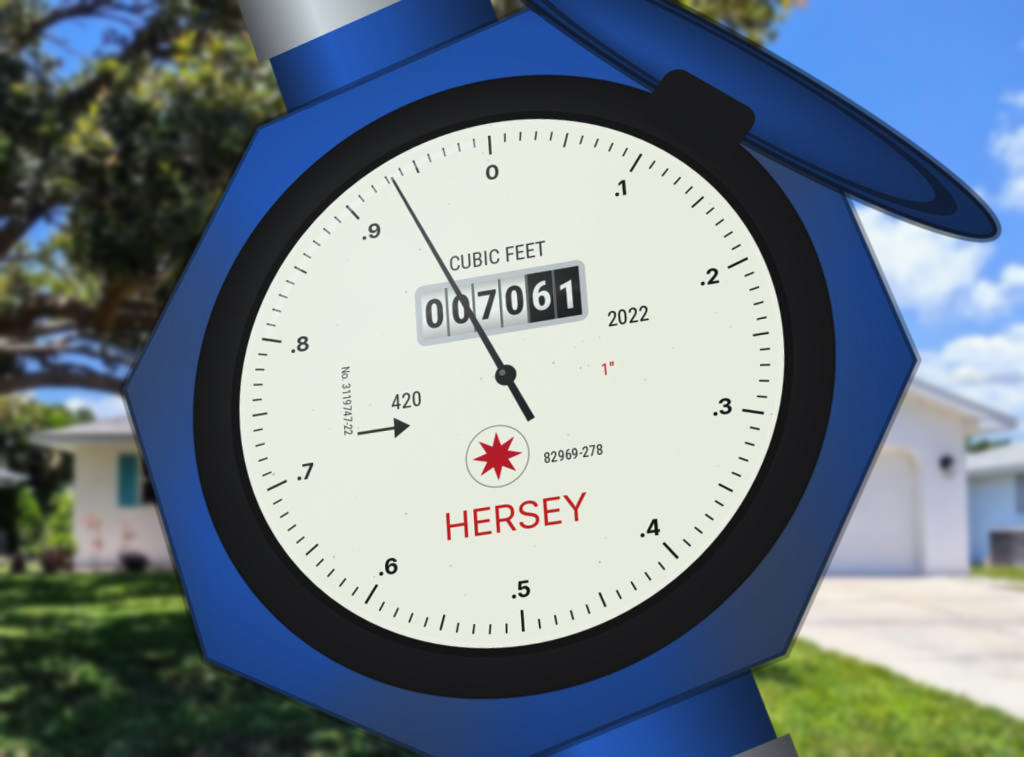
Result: 7060.93ft³
